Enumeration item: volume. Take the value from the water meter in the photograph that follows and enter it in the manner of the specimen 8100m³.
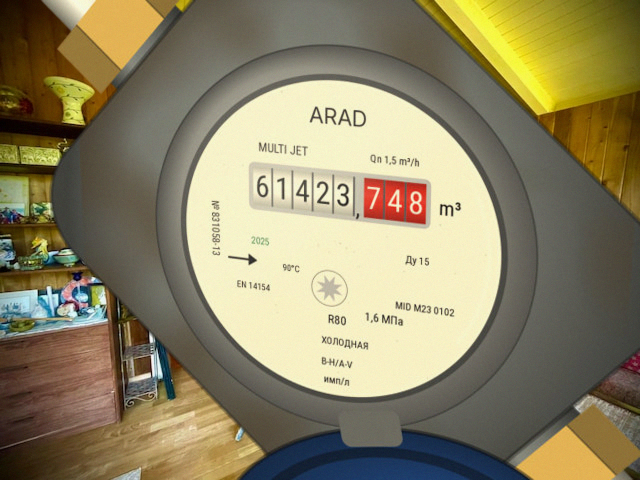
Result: 61423.748m³
